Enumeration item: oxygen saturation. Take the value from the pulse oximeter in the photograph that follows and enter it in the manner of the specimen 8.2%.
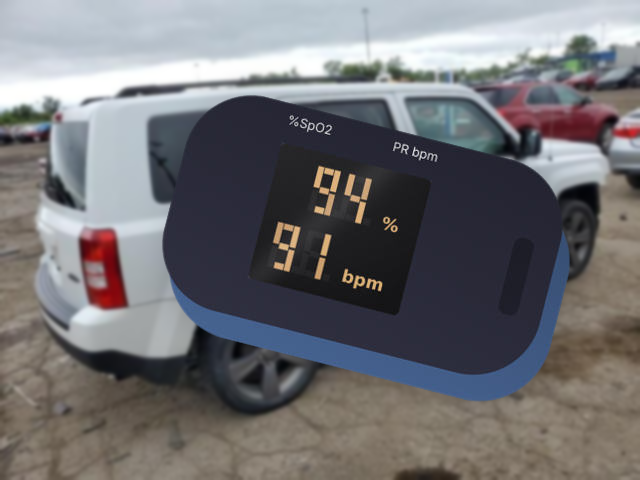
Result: 94%
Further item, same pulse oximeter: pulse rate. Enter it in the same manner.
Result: 91bpm
